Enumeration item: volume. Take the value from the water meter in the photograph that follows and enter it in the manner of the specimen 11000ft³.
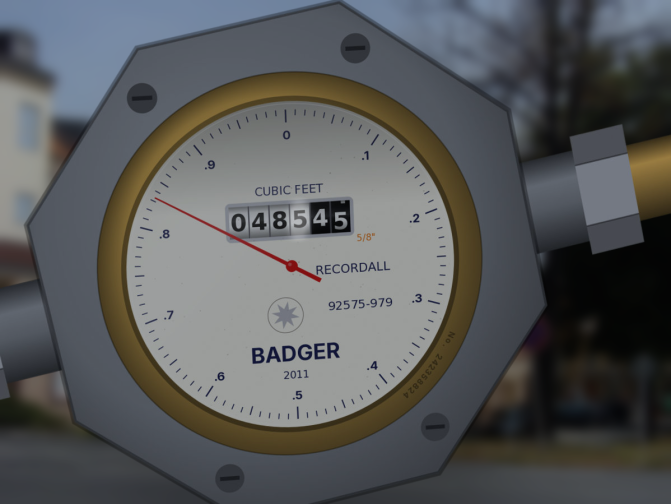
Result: 48544.83ft³
